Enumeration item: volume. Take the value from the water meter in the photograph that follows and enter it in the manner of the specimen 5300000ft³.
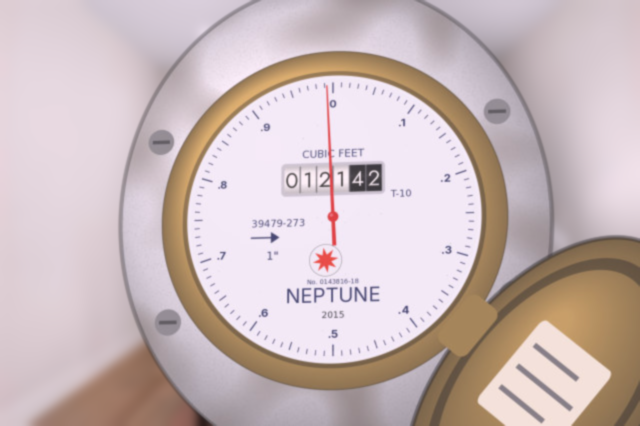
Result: 12141.99ft³
